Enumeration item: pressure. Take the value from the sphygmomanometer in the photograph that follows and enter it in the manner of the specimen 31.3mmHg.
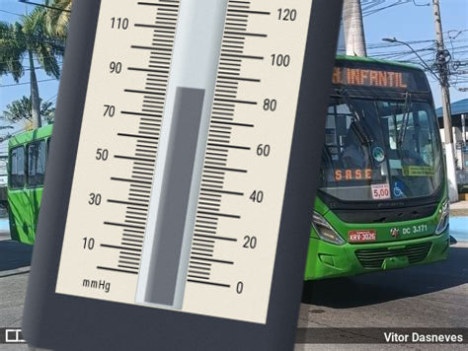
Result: 84mmHg
